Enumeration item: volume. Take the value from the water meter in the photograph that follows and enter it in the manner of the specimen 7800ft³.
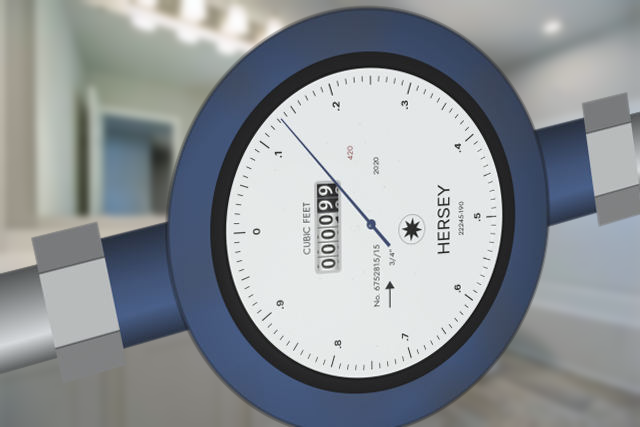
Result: 99.13ft³
